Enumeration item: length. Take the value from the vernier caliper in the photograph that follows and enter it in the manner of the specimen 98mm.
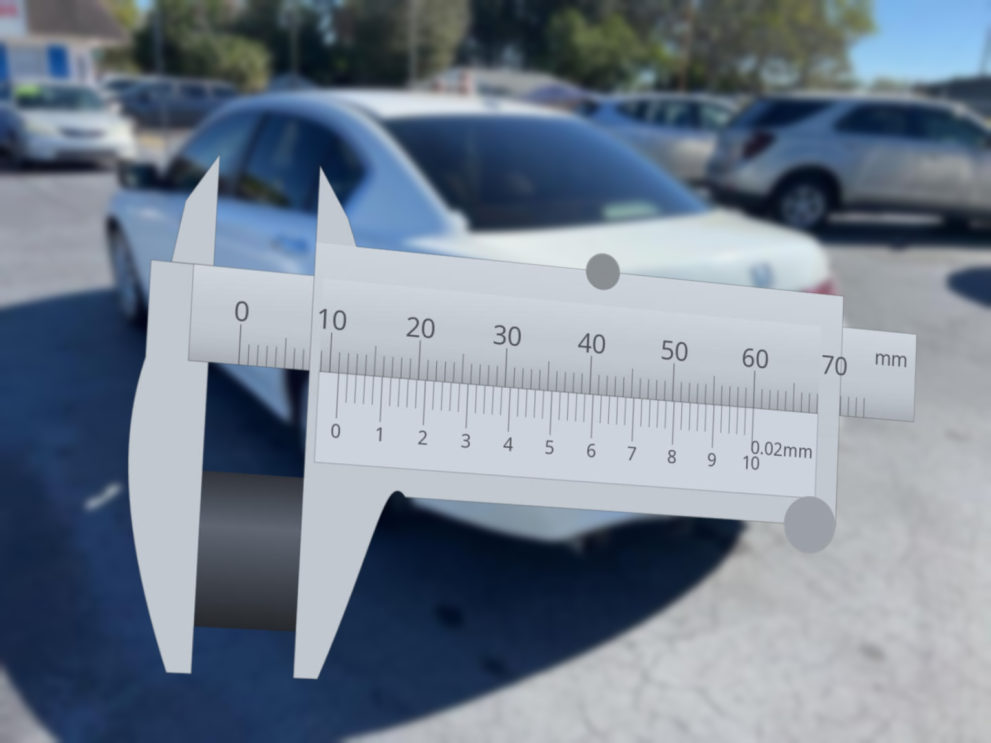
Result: 11.0mm
